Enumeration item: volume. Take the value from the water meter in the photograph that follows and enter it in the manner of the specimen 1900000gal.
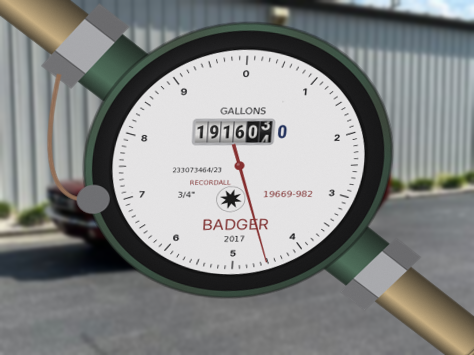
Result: 1916034.5gal
